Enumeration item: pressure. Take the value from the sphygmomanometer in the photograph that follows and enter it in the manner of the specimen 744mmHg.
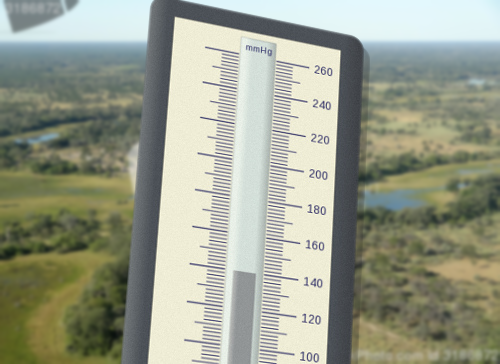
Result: 140mmHg
